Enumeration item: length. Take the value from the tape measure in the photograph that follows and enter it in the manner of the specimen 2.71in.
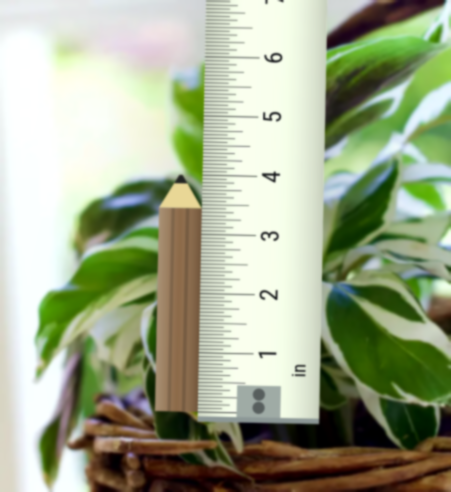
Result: 4in
